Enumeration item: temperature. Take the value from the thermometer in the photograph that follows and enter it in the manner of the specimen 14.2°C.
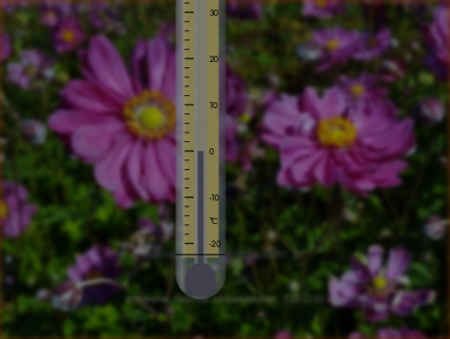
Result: 0°C
